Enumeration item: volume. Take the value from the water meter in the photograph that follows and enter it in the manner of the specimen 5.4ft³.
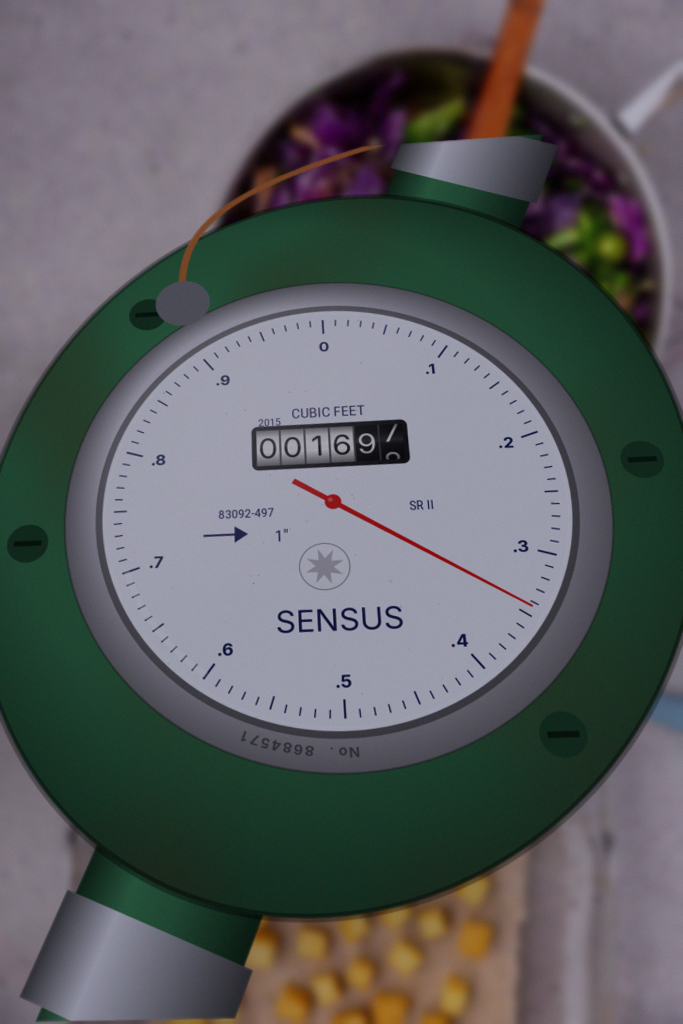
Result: 1697.34ft³
